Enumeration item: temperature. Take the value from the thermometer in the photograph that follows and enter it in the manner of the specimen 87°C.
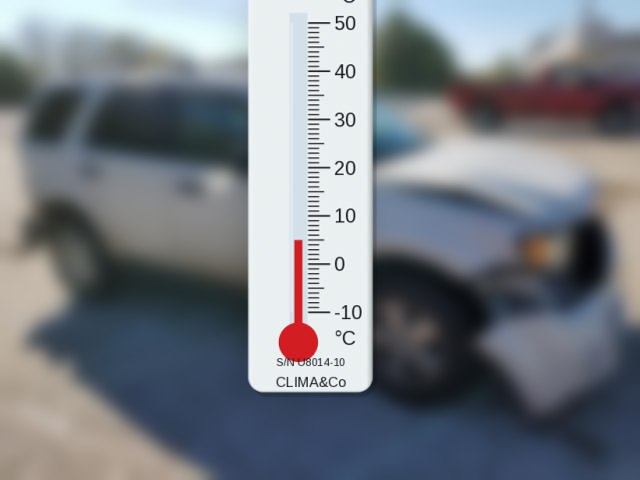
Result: 5°C
